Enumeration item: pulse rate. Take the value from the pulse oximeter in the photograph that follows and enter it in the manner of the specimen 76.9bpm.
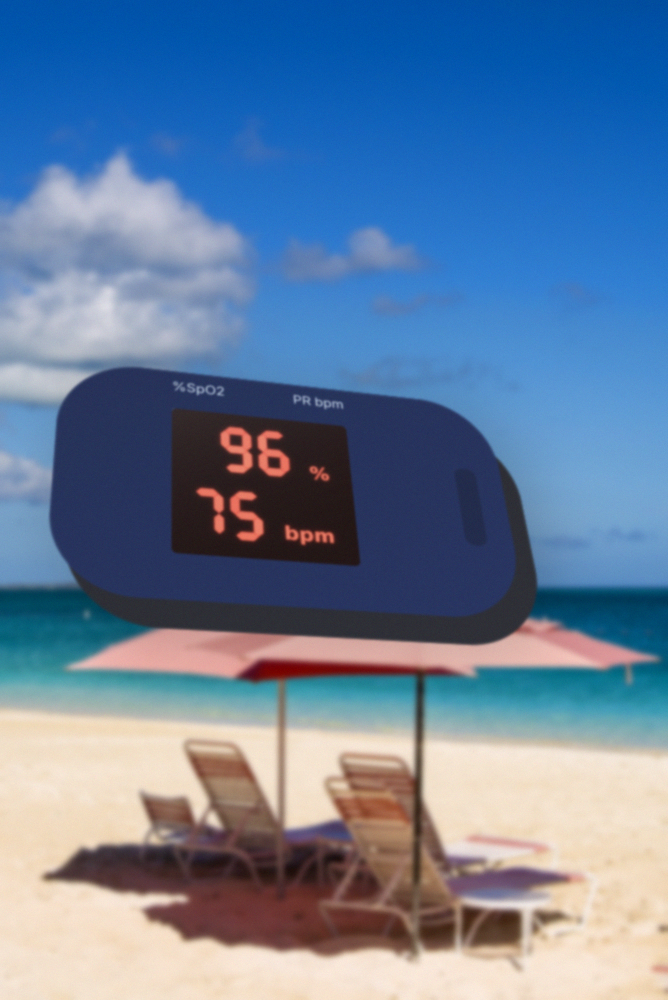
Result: 75bpm
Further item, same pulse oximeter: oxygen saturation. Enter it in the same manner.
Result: 96%
